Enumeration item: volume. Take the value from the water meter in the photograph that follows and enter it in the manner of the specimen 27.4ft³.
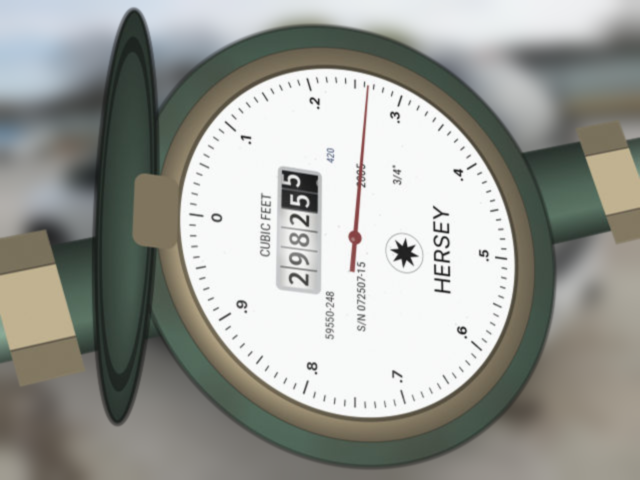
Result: 298255.26ft³
